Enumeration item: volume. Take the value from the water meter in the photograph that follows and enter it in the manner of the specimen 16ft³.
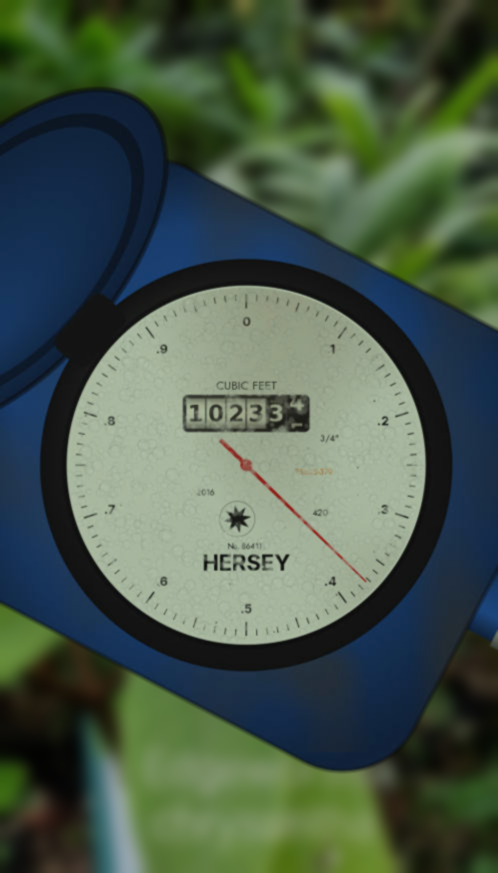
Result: 102334.37ft³
